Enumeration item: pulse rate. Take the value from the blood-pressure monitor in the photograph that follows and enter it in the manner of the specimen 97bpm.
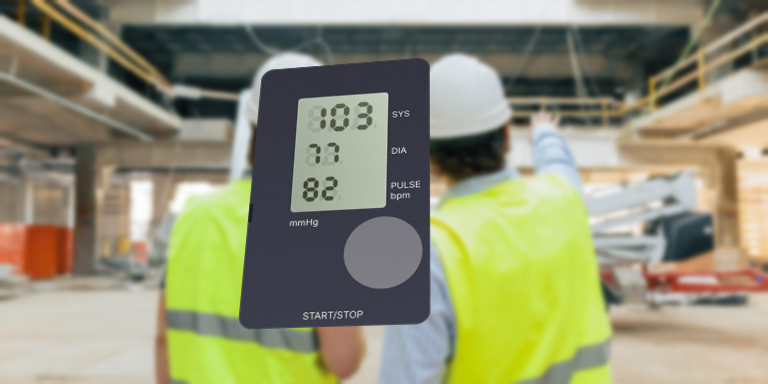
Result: 82bpm
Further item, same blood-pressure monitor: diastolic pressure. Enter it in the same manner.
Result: 77mmHg
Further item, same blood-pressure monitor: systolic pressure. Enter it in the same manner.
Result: 103mmHg
